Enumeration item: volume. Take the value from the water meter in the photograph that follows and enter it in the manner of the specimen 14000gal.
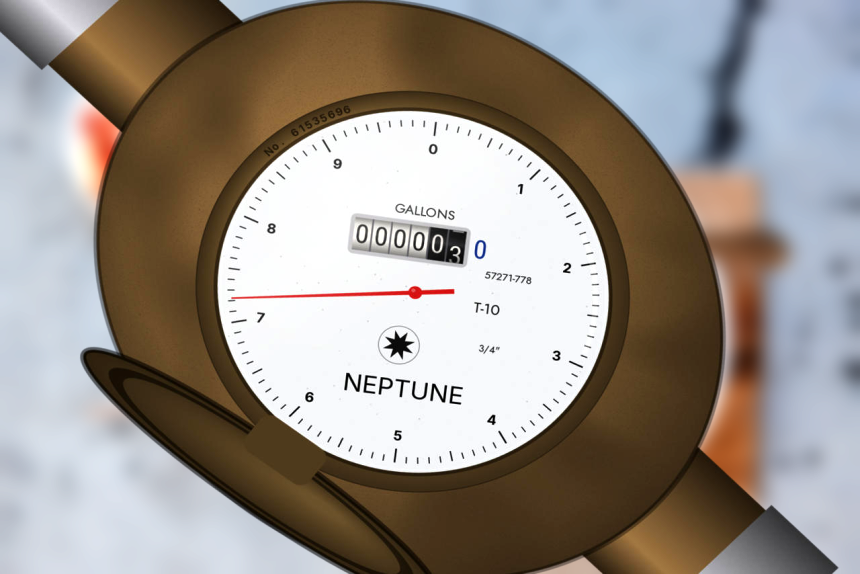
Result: 27.2gal
